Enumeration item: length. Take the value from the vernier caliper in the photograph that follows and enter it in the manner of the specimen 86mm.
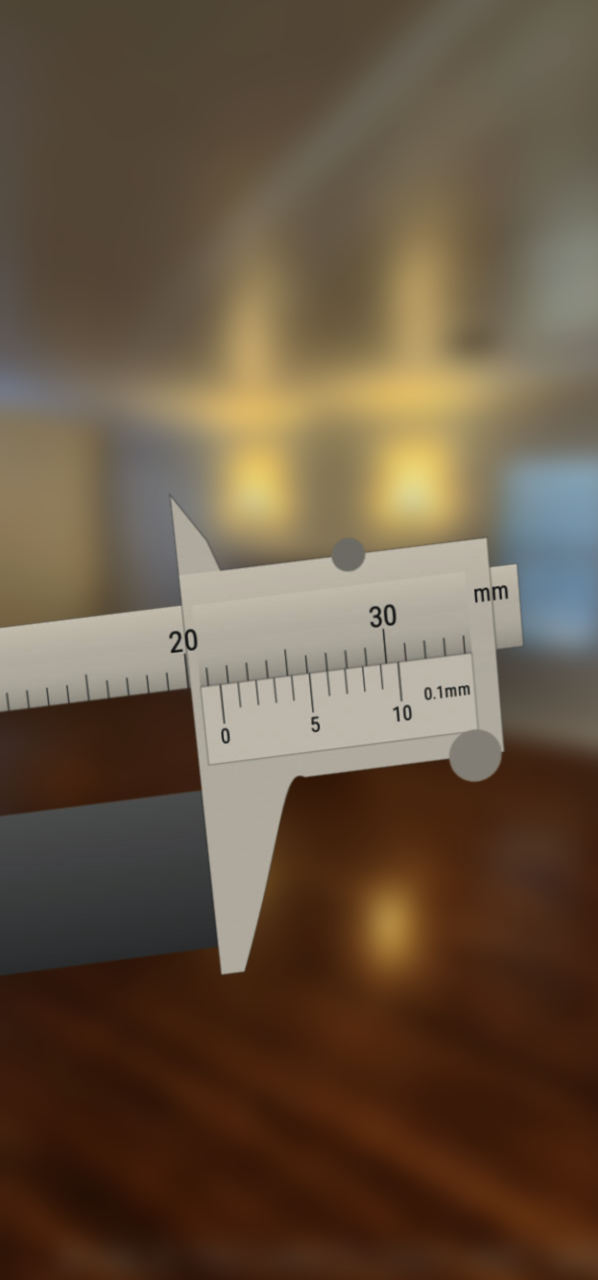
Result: 21.6mm
